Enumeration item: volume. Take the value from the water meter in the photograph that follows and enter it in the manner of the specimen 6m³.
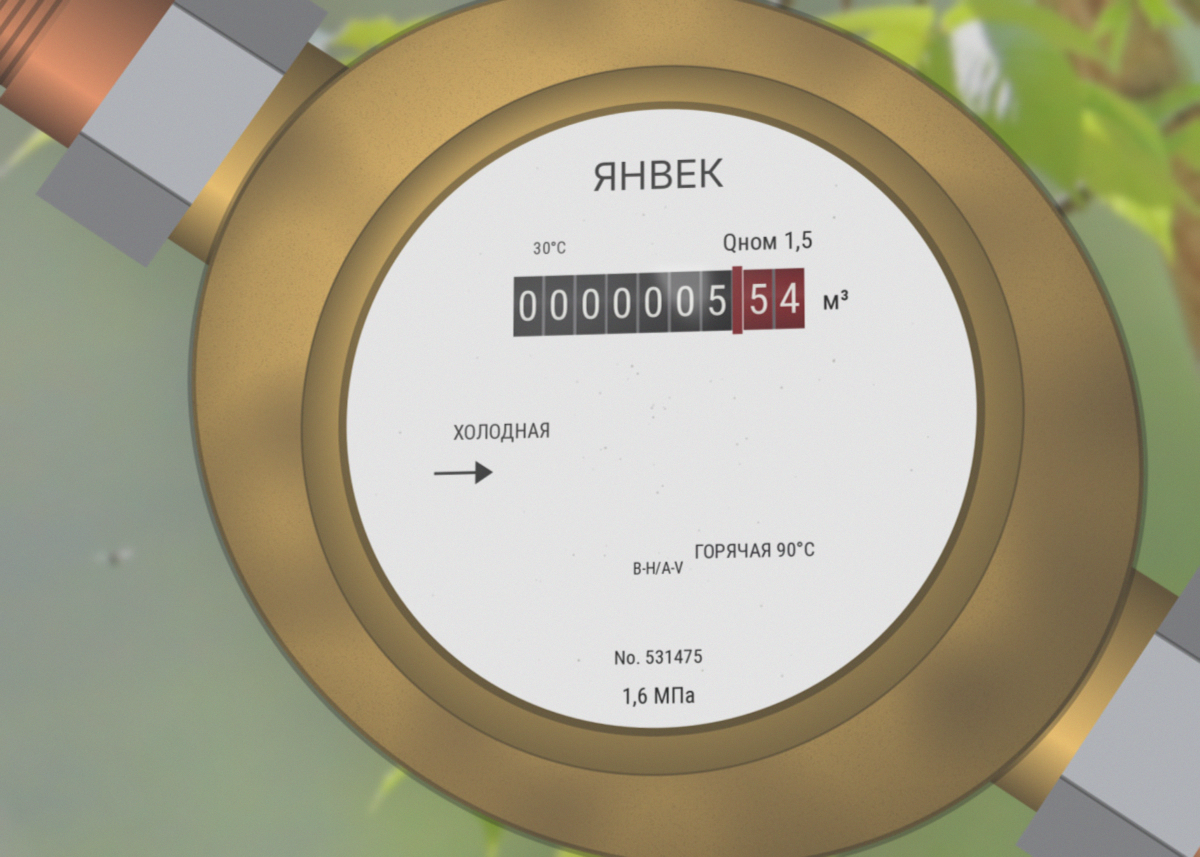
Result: 5.54m³
